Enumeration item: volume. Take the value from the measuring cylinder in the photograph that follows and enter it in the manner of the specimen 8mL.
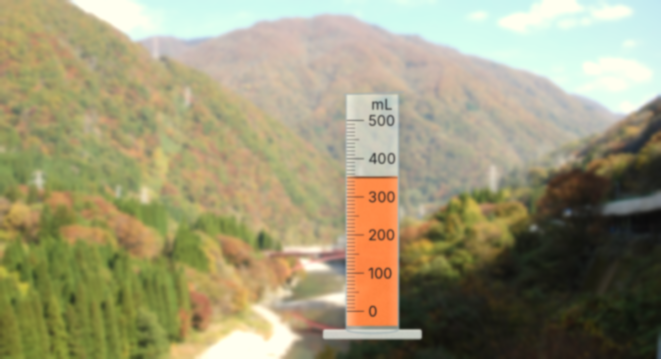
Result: 350mL
